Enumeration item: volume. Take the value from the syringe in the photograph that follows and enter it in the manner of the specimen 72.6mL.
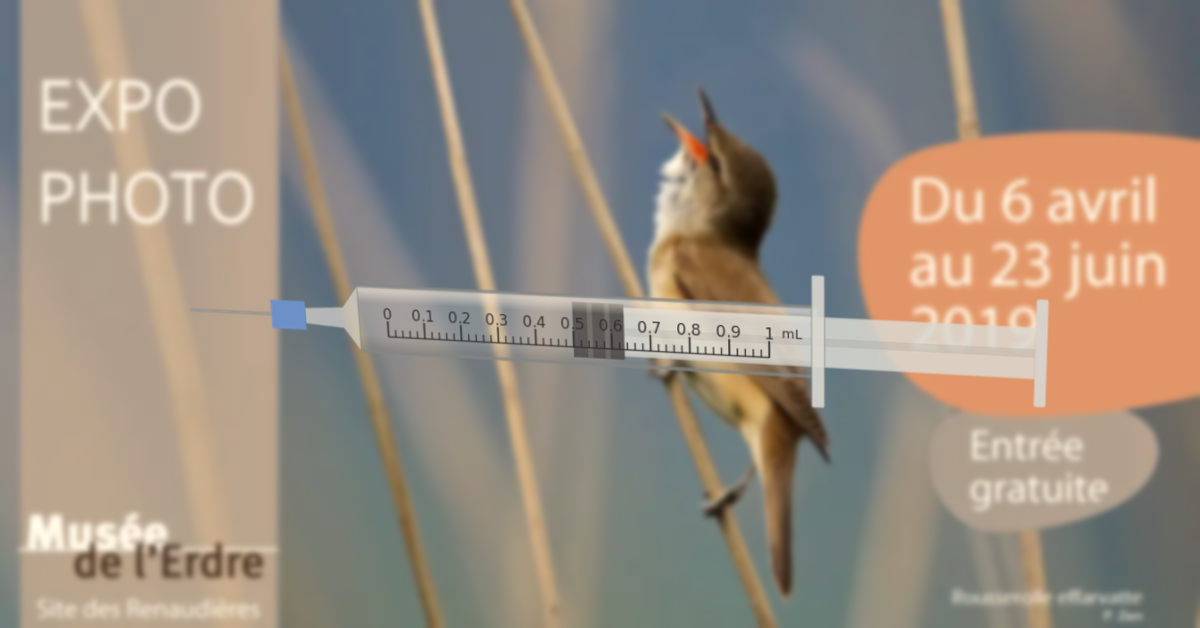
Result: 0.5mL
